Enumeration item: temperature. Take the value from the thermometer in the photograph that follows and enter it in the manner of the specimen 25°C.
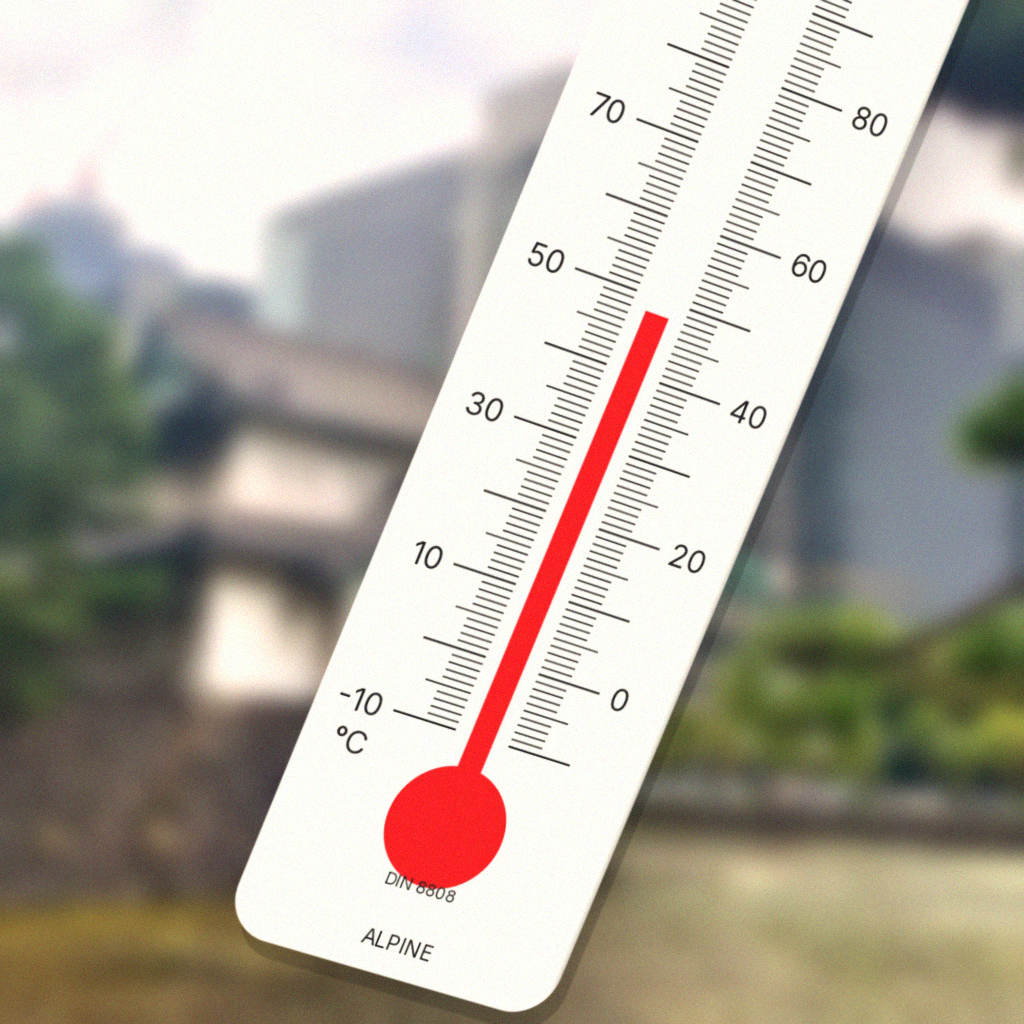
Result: 48°C
